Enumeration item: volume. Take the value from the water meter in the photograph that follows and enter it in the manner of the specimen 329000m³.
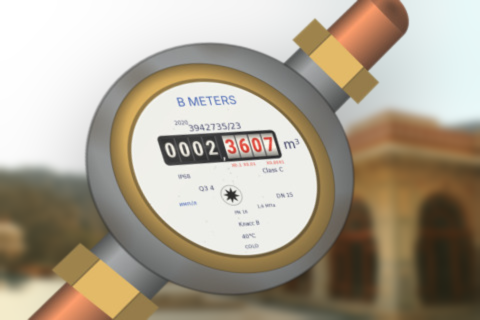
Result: 2.3607m³
